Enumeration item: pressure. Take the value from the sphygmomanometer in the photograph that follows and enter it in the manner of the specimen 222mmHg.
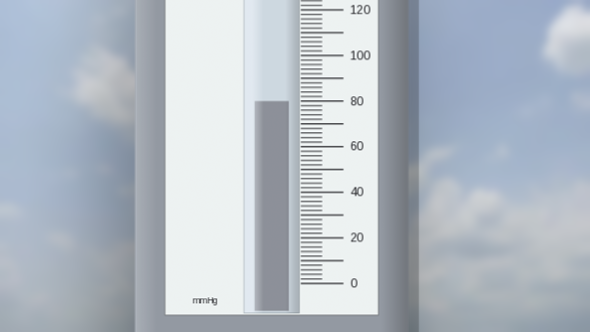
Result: 80mmHg
